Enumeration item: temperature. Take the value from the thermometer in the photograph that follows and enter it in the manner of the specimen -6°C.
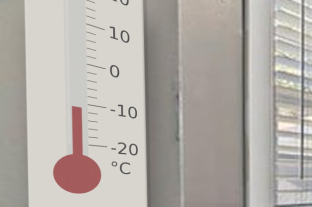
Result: -11°C
